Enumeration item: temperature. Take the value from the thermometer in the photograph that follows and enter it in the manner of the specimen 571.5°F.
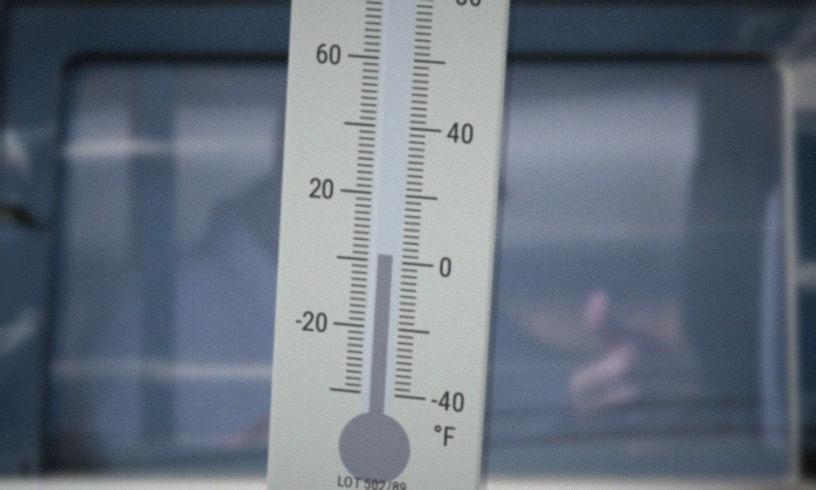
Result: 2°F
